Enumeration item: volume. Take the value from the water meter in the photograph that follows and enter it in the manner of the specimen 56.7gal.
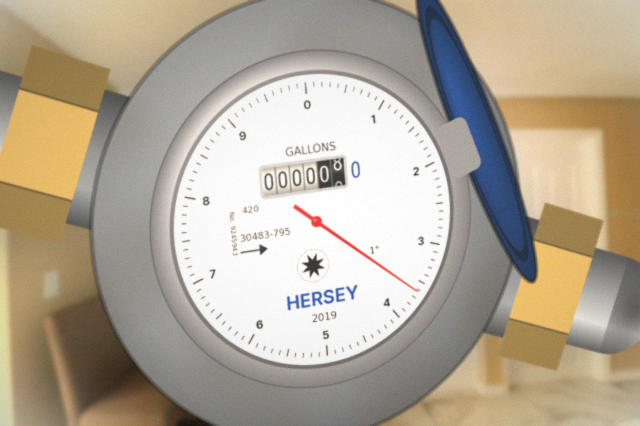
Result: 83.6gal
